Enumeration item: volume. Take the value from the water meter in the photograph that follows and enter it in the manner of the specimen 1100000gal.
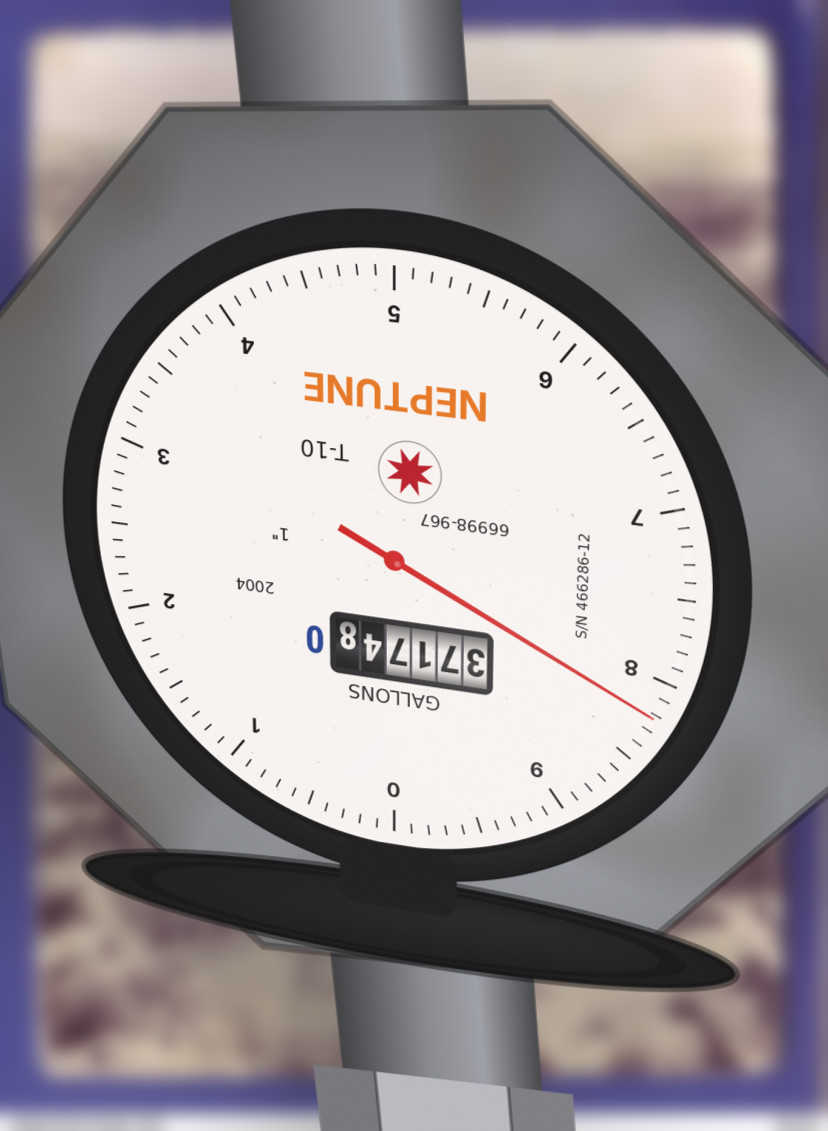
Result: 3717478.2gal
